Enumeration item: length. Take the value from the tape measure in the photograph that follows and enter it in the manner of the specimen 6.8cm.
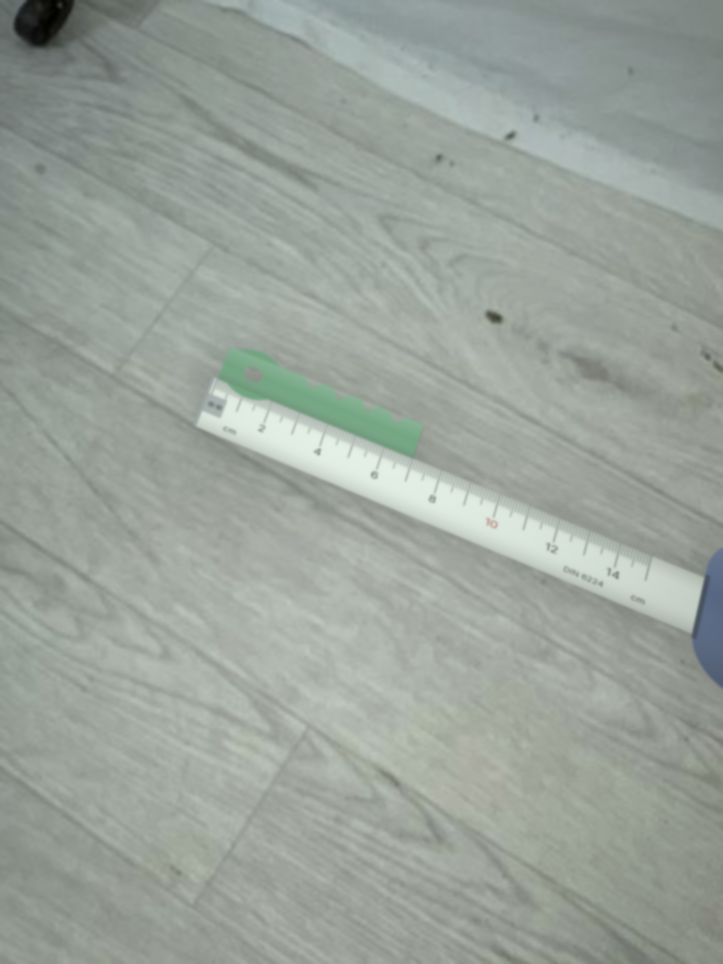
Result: 7cm
